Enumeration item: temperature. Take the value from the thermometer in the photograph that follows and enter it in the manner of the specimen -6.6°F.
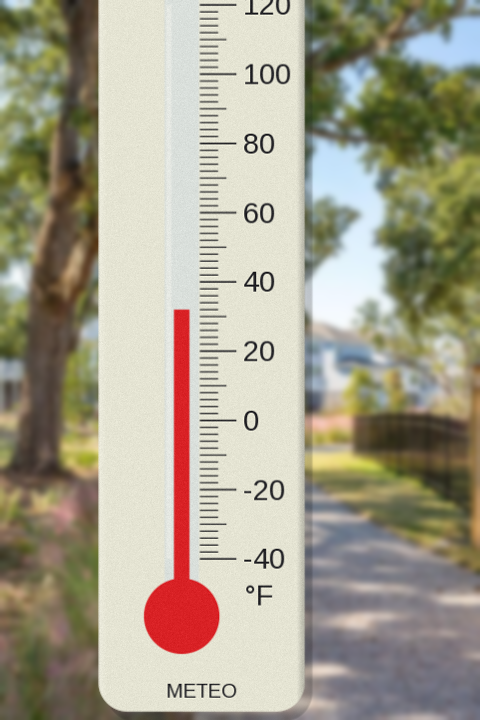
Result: 32°F
